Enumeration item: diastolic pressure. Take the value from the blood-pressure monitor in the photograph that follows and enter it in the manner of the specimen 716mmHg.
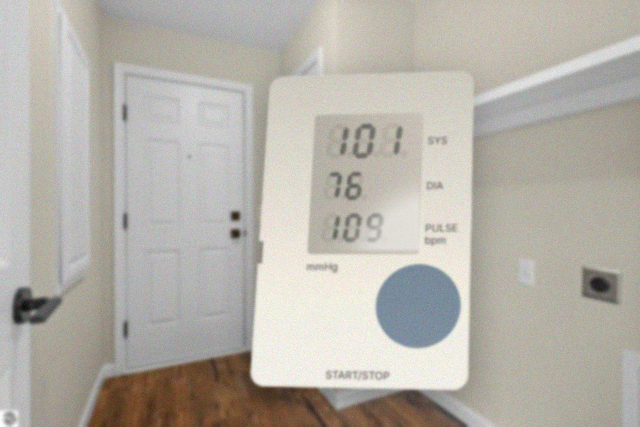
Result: 76mmHg
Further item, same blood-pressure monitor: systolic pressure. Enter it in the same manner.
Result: 101mmHg
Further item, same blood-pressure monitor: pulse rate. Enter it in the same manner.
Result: 109bpm
